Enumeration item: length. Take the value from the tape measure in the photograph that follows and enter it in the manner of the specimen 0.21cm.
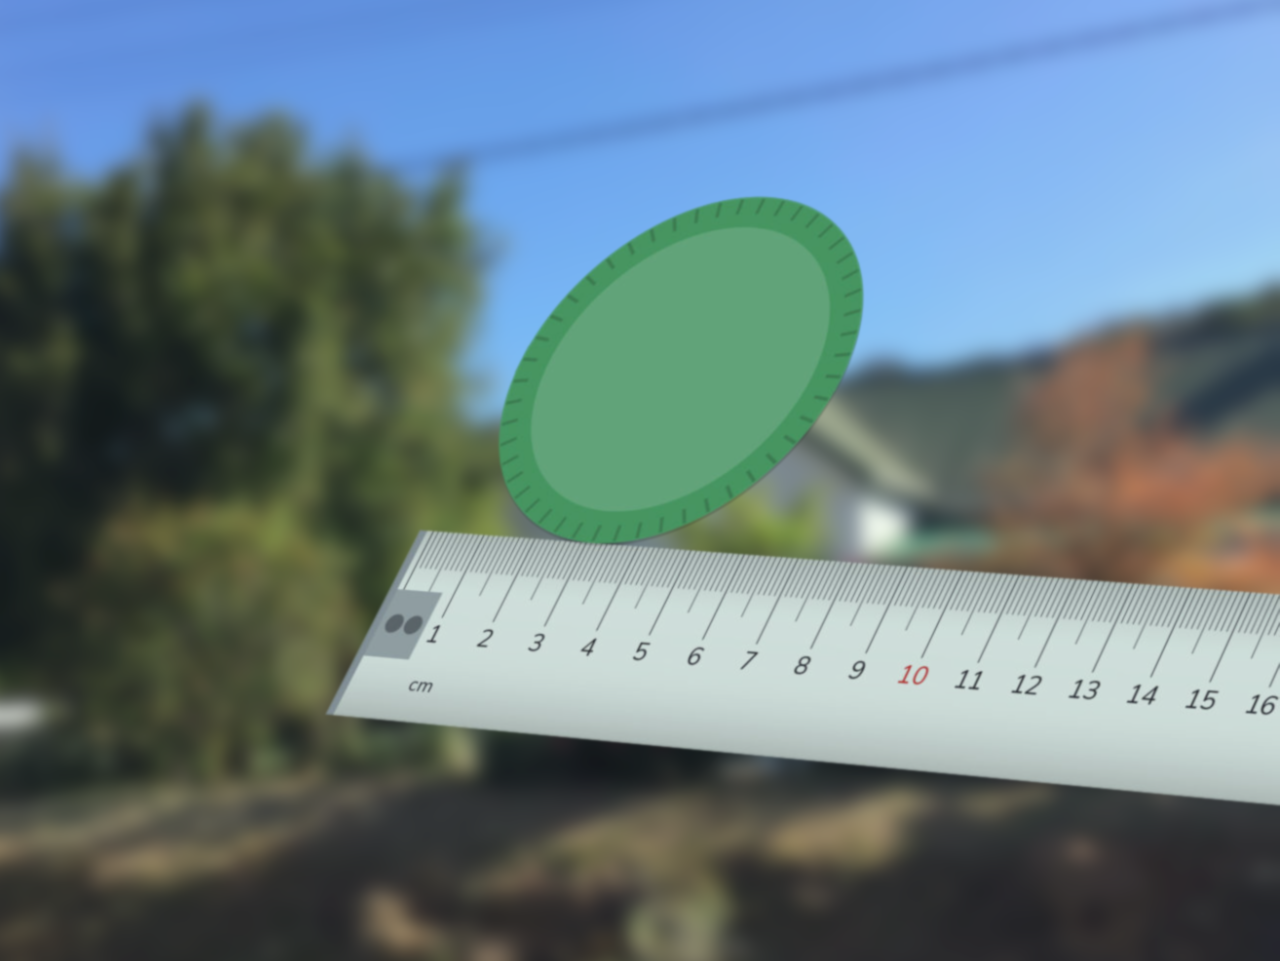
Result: 6.2cm
